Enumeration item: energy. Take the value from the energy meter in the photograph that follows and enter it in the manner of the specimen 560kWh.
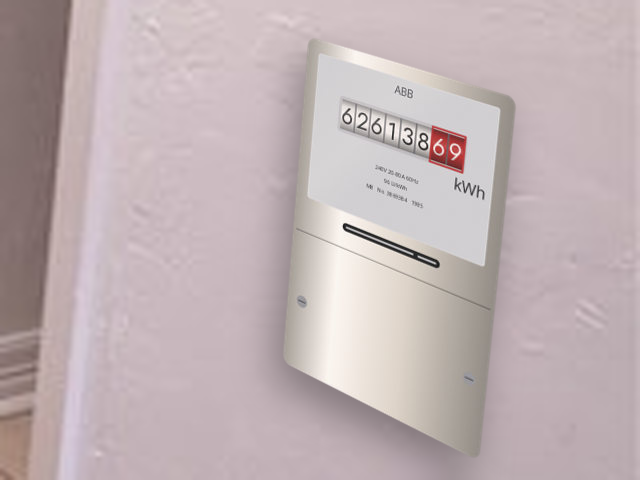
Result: 626138.69kWh
